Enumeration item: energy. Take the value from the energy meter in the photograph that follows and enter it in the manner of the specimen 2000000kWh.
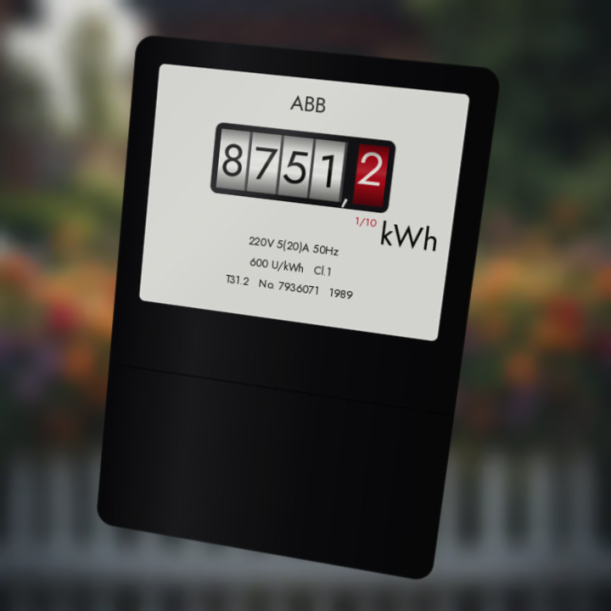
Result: 8751.2kWh
